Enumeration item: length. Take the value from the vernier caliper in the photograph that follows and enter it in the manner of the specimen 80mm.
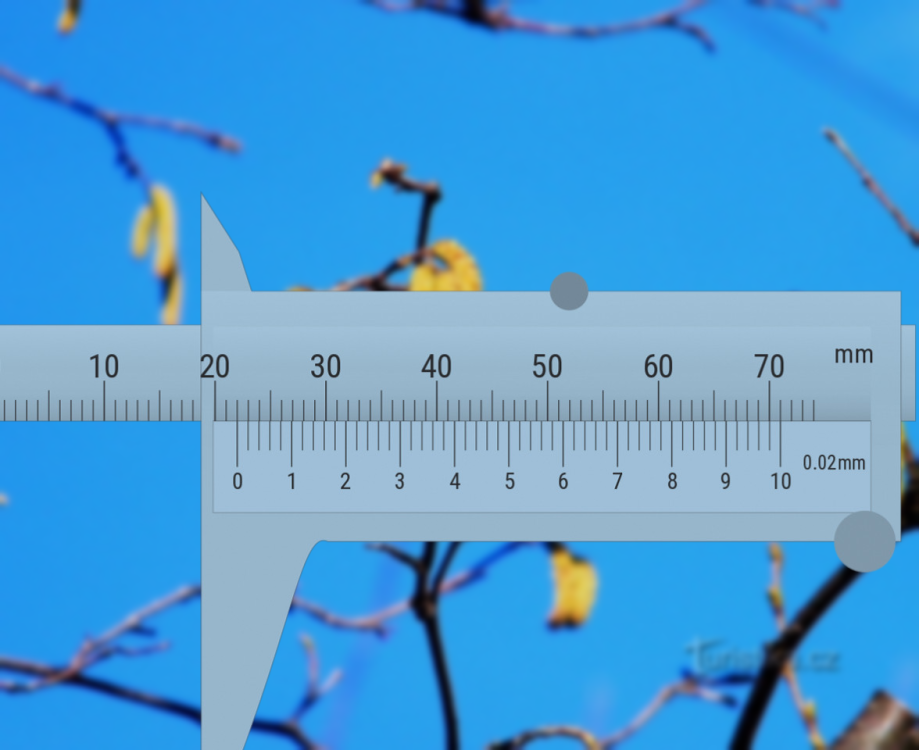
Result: 22.0mm
